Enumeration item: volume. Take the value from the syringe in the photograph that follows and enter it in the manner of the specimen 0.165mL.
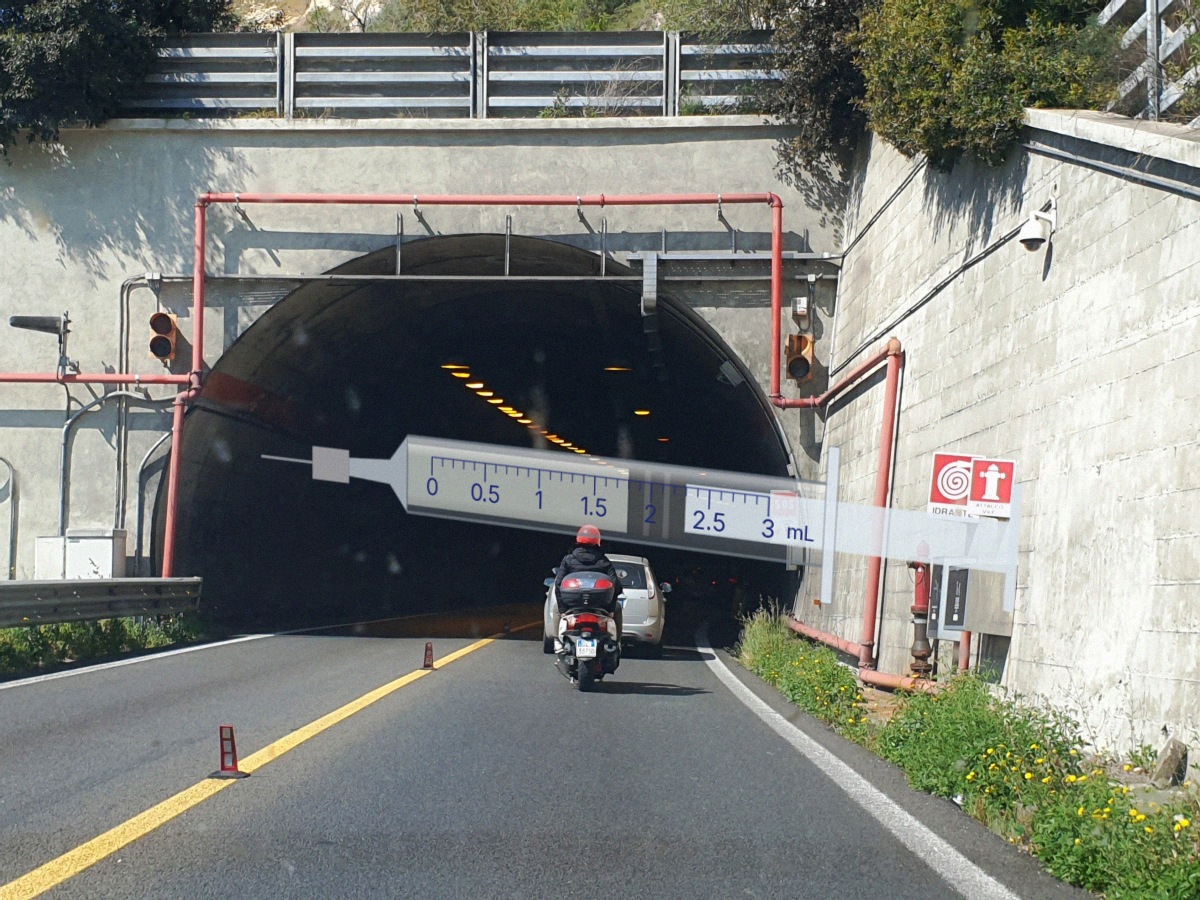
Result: 1.8mL
